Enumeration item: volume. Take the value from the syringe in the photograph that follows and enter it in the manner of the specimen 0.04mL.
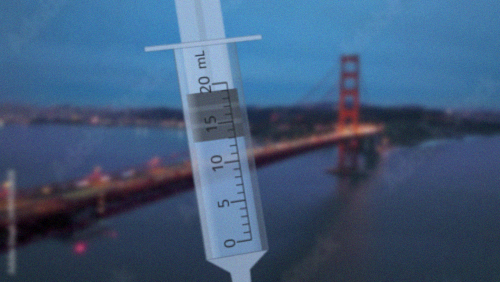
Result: 13mL
